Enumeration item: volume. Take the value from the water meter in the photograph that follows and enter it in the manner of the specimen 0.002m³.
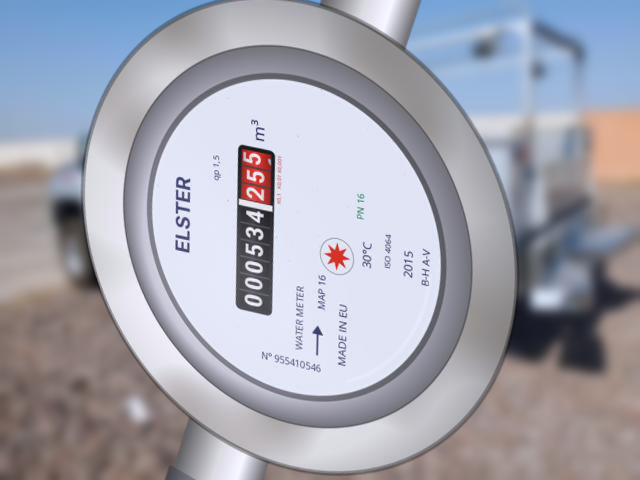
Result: 534.255m³
